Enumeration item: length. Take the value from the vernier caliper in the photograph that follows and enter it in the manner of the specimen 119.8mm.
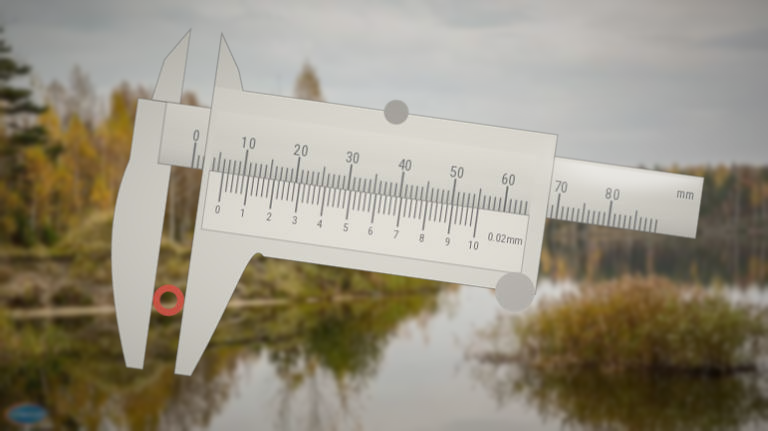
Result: 6.0mm
